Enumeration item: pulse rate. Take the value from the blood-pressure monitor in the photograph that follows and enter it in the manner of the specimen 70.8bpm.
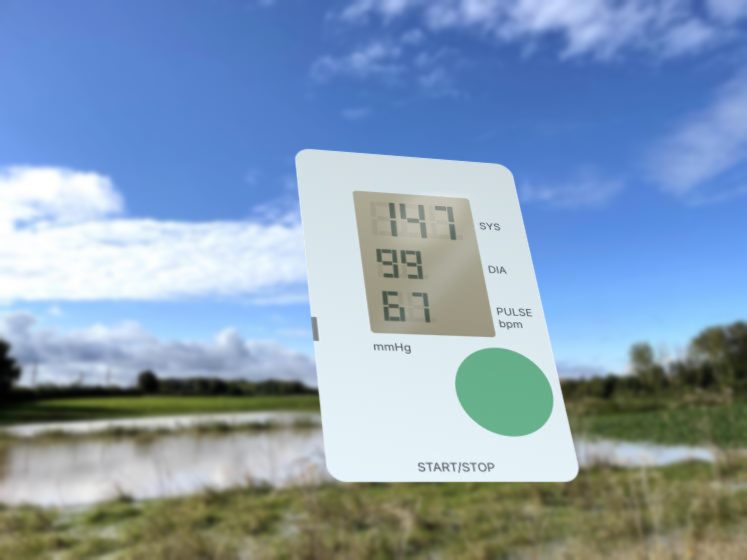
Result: 67bpm
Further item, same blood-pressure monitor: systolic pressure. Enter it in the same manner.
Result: 147mmHg
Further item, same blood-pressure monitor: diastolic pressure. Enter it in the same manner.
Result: 99mmHg
